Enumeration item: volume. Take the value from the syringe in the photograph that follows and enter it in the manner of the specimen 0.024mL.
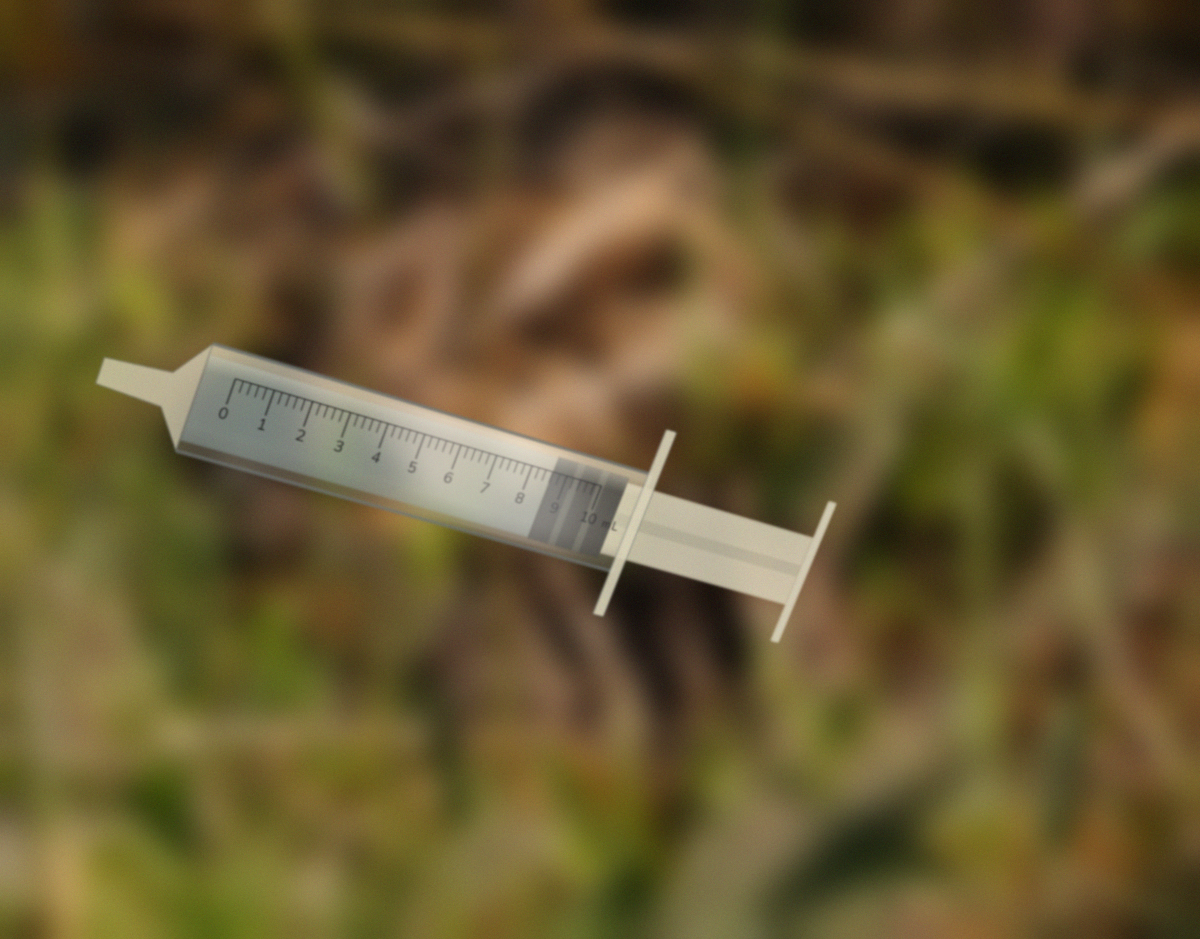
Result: 8.6mL
